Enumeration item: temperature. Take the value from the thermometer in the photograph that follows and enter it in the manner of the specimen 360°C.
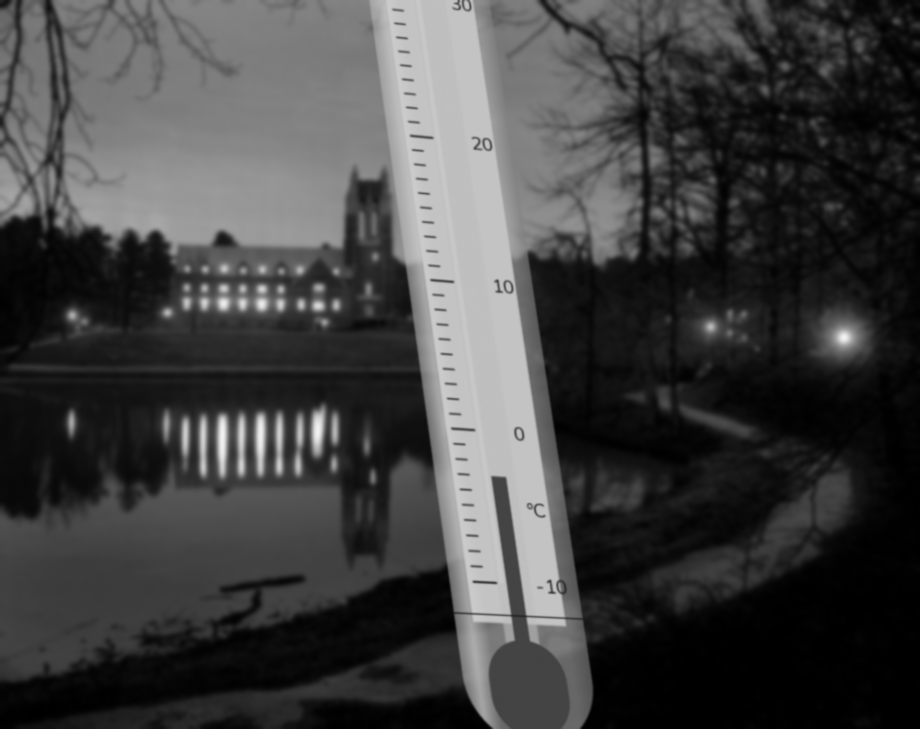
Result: -3°C
